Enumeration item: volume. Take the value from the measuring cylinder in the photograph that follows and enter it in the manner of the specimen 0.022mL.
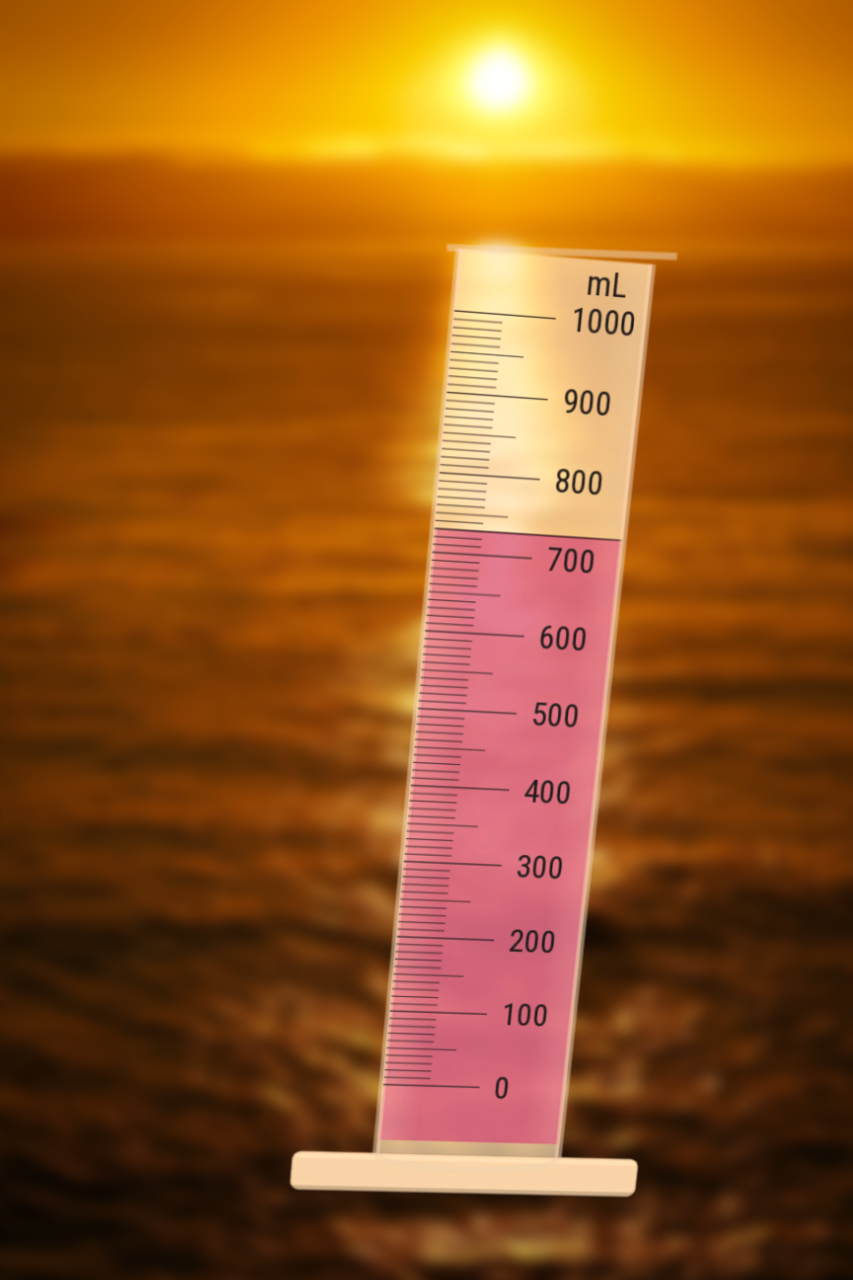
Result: 730mL
